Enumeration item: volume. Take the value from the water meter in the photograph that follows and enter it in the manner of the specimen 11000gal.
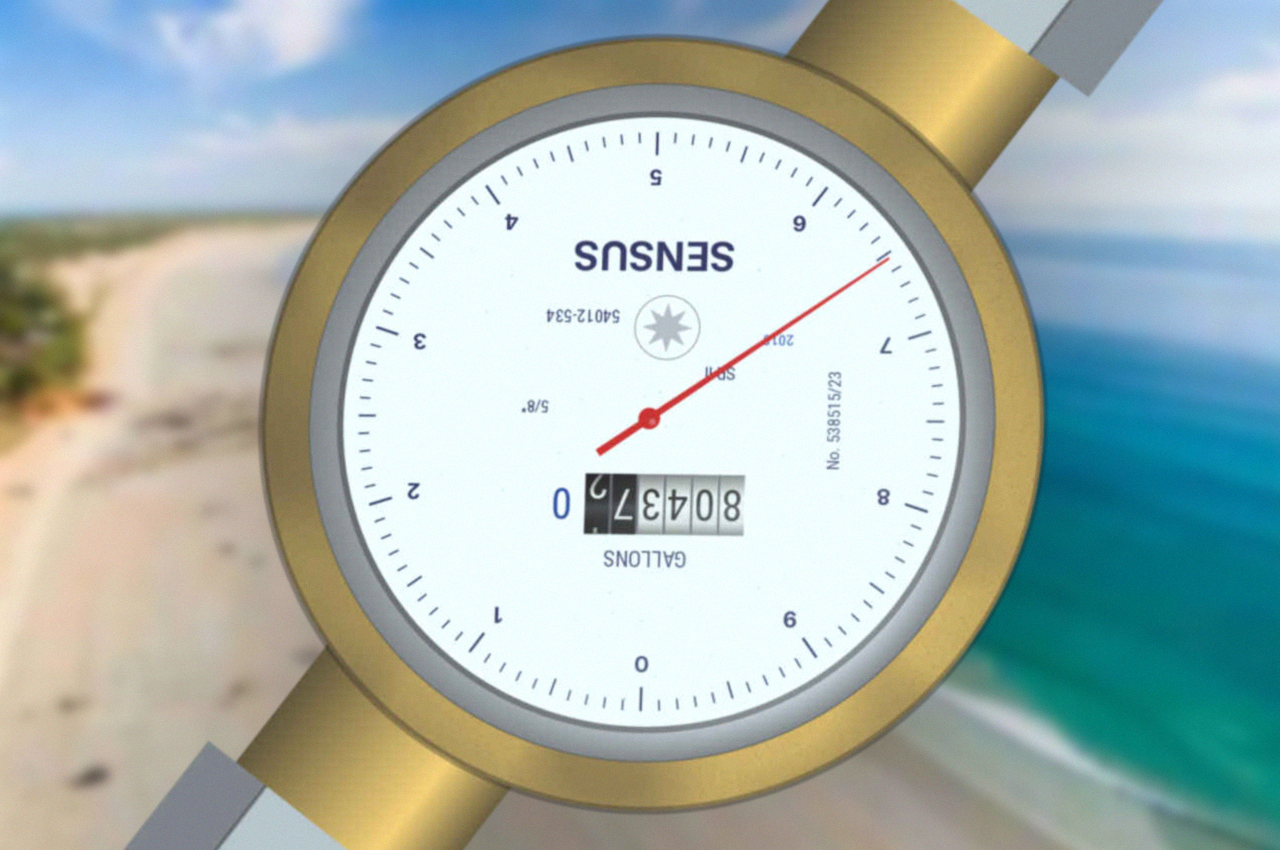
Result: 8043716.5gal
